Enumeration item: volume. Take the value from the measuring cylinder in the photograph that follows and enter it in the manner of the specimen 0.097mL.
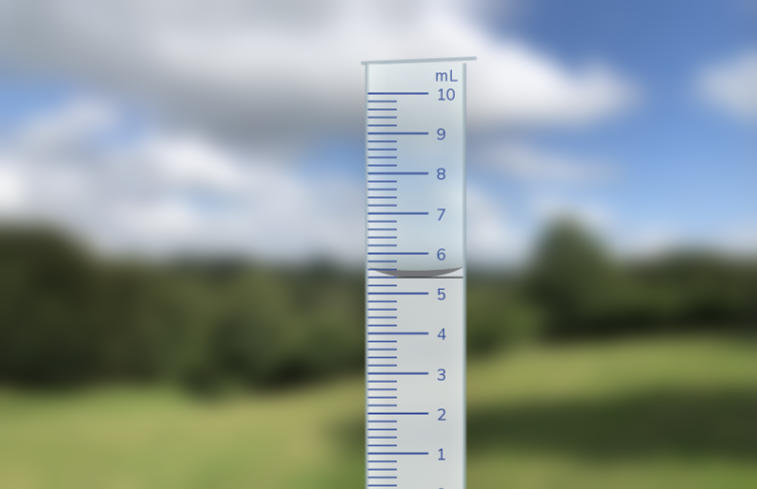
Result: 5.4mL
